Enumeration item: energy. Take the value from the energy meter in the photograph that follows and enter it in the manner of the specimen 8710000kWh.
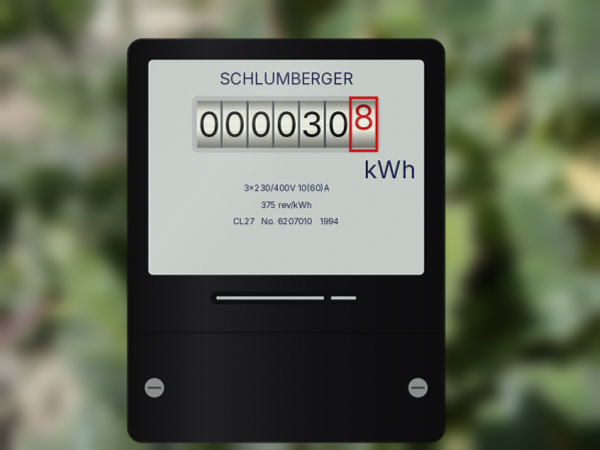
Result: 30.8kWh
